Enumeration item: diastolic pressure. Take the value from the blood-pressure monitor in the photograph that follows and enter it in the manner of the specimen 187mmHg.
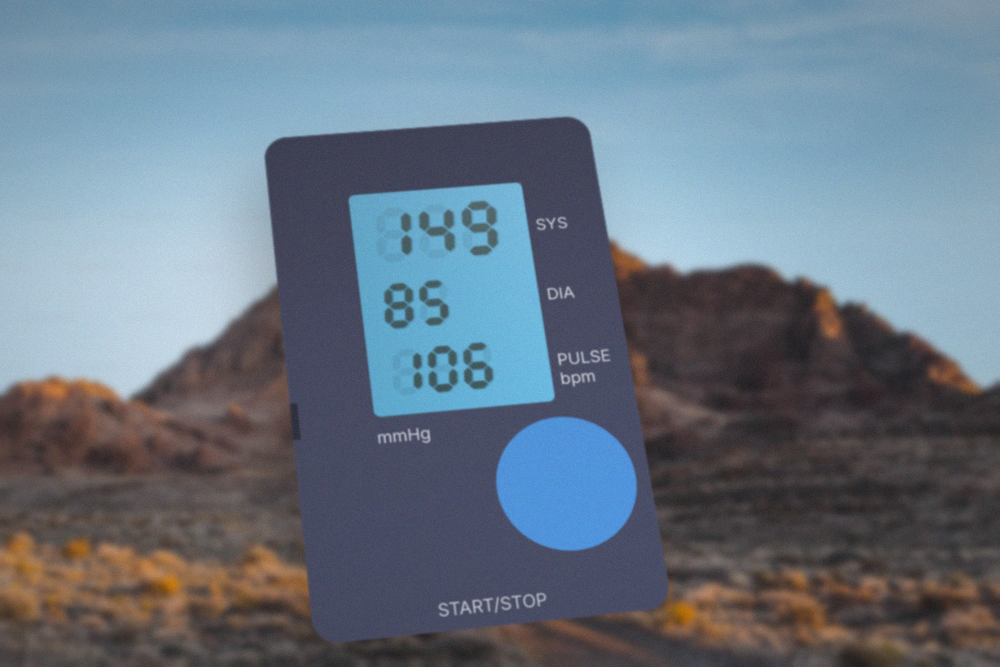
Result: 85mmHg
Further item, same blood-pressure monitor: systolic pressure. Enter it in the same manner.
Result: 149mmHg
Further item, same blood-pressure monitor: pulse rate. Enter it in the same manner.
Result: 106bpm
